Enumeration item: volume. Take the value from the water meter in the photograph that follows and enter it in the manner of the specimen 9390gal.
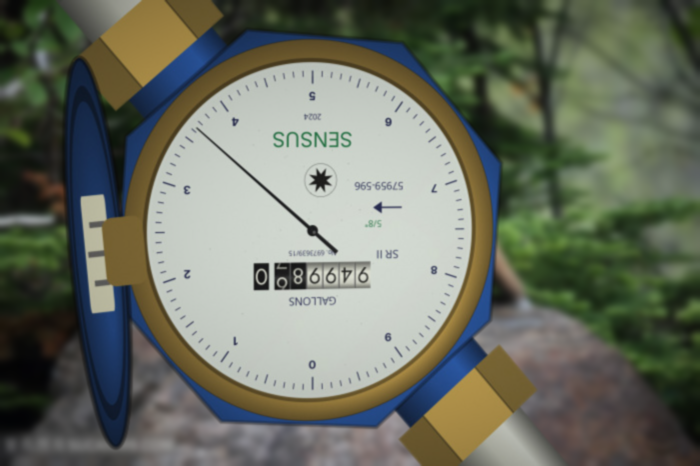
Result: 9499863.6gal
